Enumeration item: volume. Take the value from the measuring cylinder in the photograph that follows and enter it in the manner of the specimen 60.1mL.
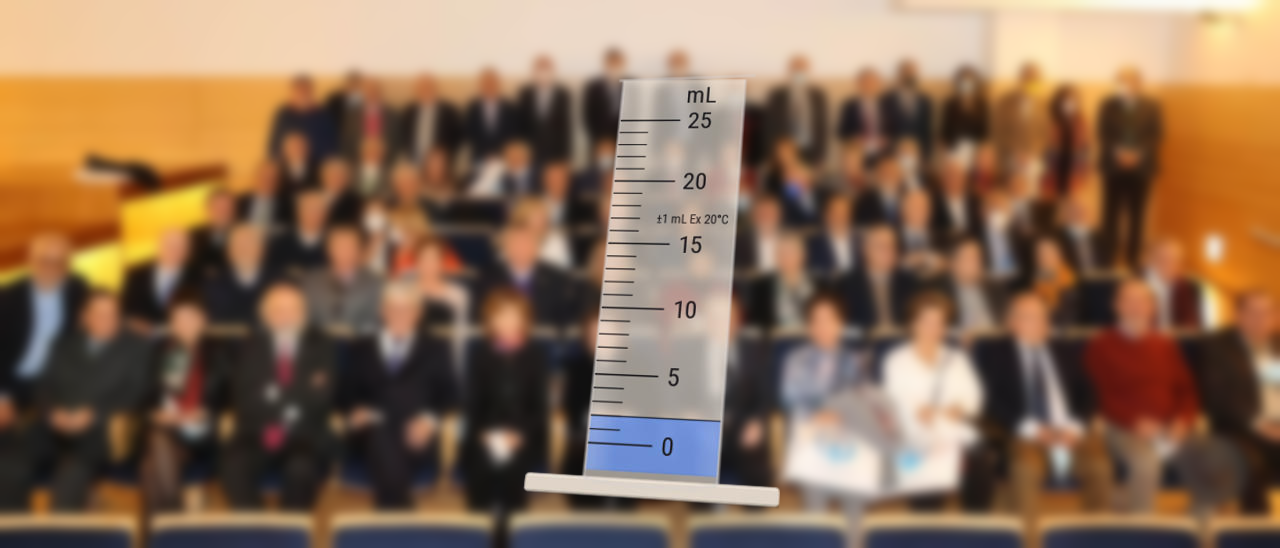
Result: 2mL
